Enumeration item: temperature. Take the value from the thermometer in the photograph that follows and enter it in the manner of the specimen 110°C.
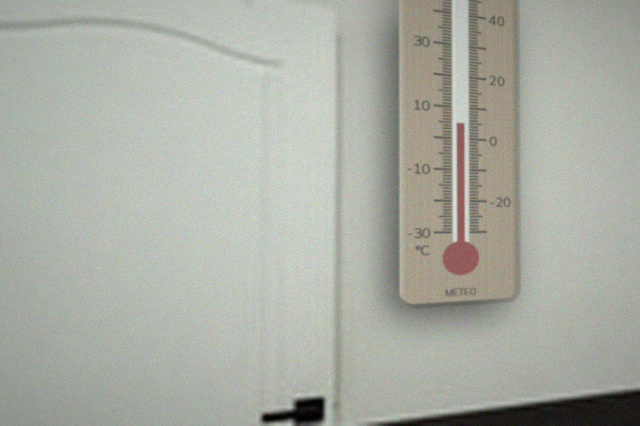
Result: 5°C
